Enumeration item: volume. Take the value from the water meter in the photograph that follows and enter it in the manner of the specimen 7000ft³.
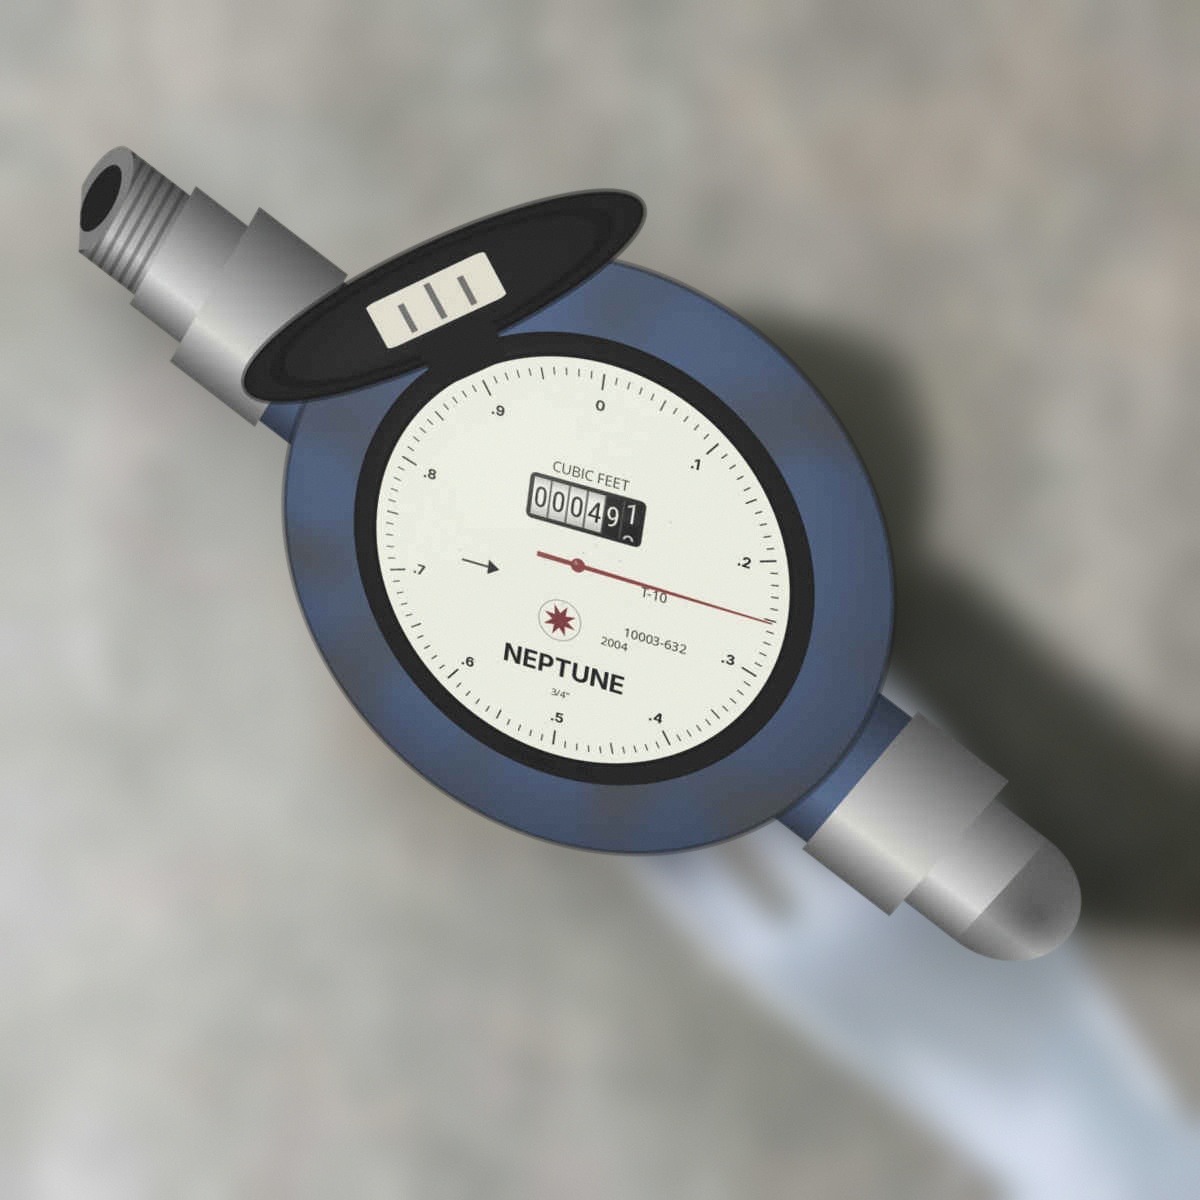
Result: 491.25ft³
